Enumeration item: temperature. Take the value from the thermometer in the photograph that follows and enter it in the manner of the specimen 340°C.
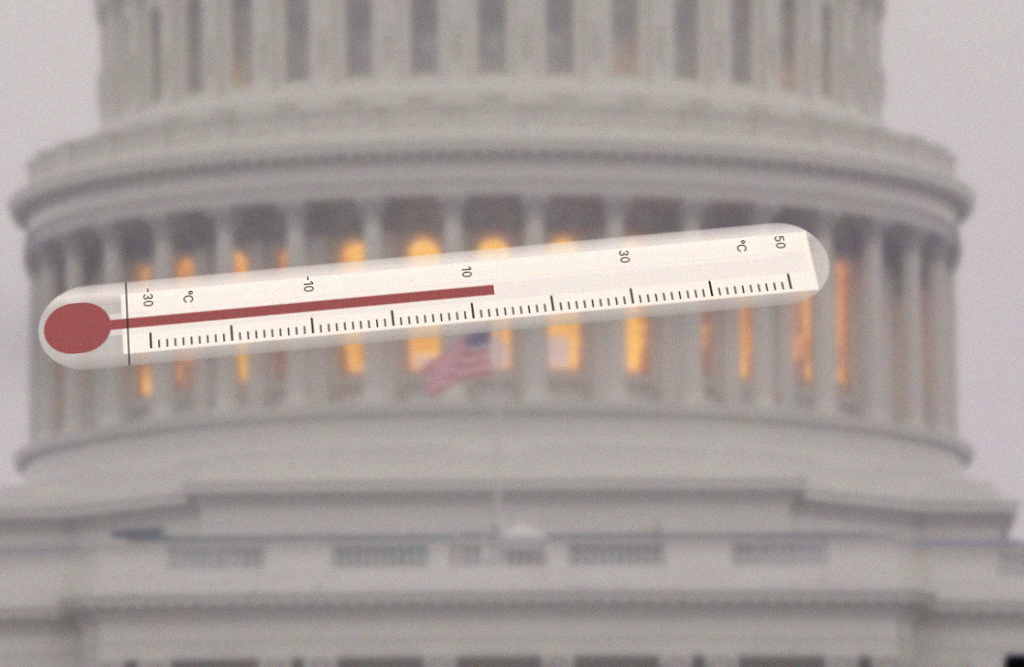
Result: 13°C
